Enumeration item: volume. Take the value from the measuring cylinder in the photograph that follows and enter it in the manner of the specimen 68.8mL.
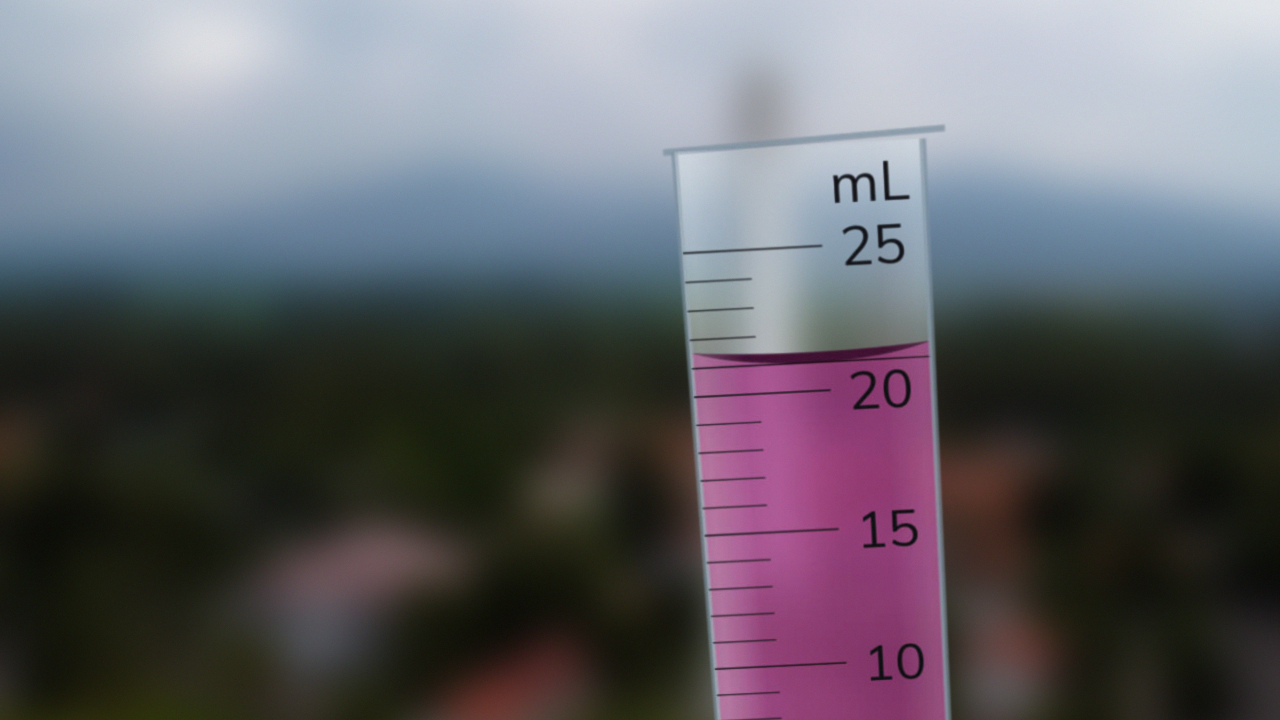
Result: 21mL
